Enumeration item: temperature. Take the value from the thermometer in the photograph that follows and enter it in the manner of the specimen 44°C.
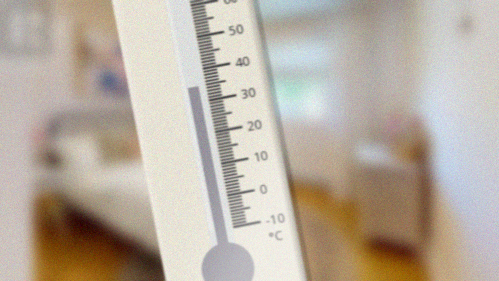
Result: 35°C
